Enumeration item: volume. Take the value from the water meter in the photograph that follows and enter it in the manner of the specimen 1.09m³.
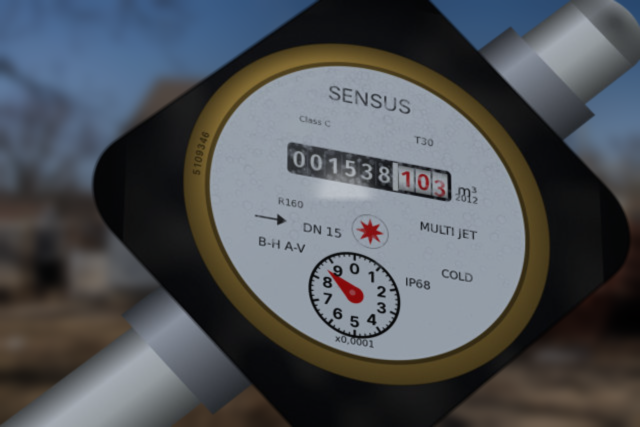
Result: 1538.1028m³
